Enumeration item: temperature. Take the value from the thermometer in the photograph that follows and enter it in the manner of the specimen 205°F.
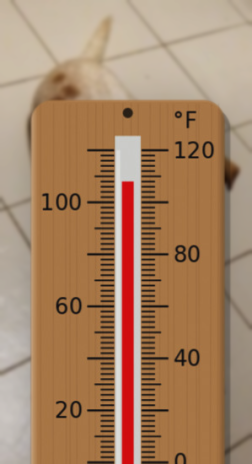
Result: 108°F
